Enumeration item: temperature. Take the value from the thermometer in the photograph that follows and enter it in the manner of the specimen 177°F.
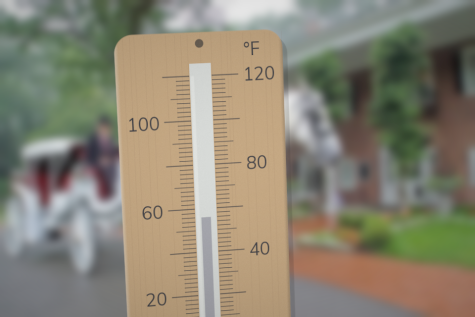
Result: 56°F
